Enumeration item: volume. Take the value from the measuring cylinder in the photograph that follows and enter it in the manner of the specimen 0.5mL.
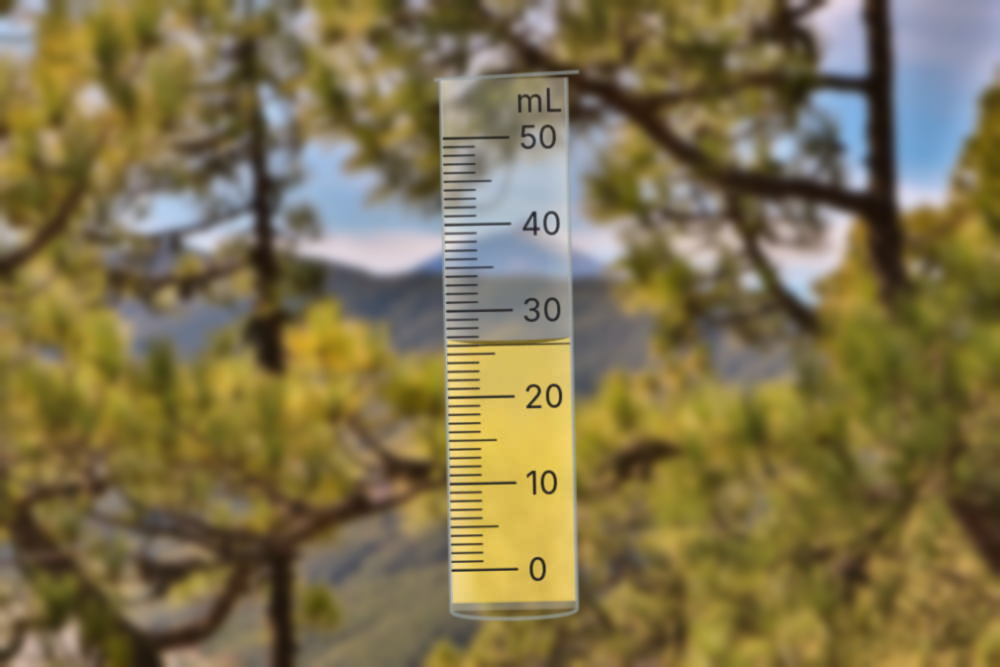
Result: 26mL
